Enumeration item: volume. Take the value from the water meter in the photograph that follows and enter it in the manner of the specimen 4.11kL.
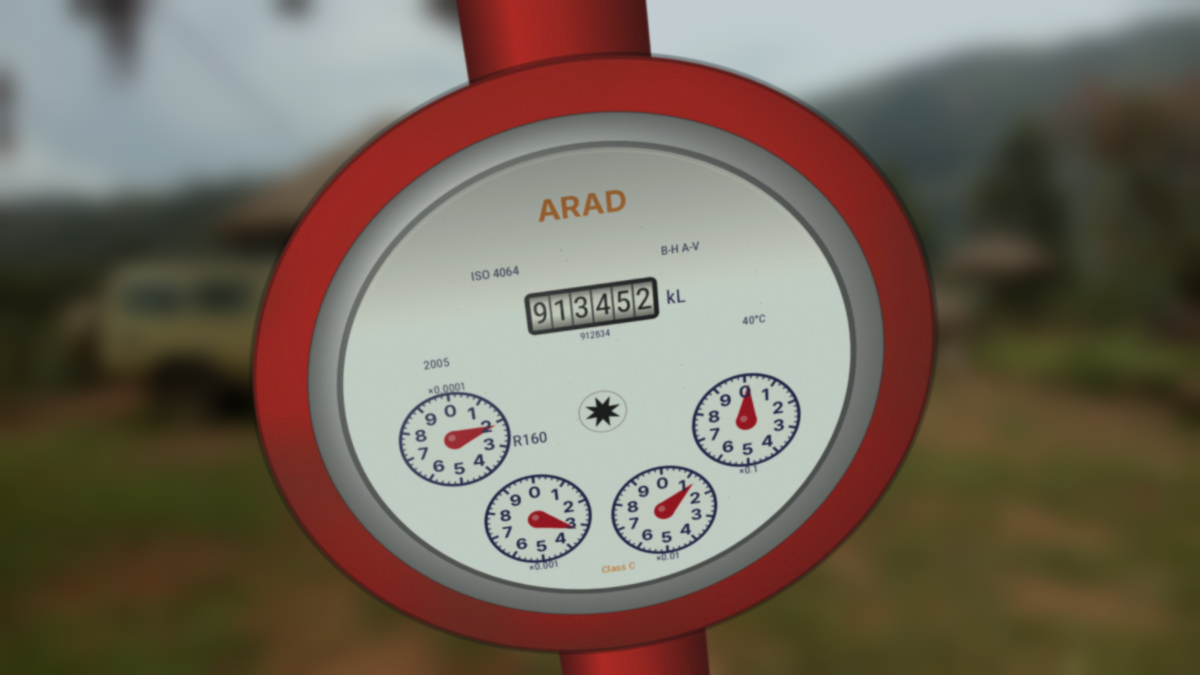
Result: 913452.0132kL
